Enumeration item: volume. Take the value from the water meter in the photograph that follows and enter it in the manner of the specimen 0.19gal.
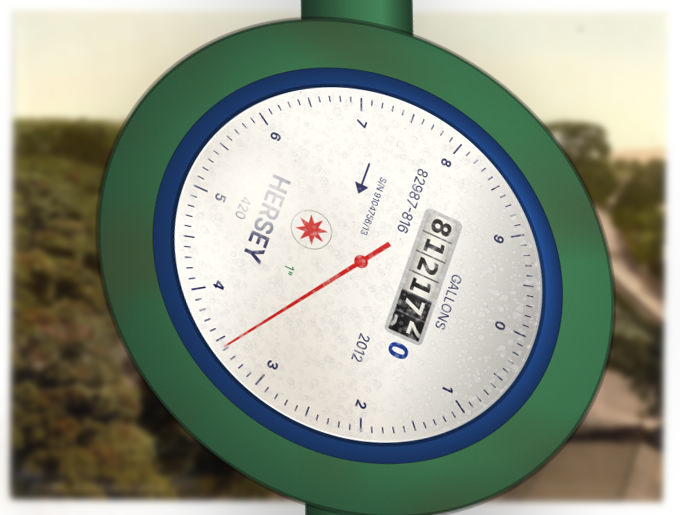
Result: 8121723.4gal
